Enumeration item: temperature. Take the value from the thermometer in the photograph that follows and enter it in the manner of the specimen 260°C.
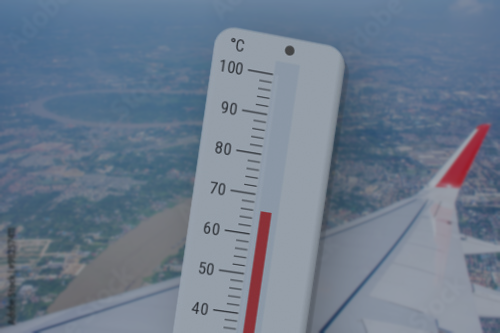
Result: 66°C
